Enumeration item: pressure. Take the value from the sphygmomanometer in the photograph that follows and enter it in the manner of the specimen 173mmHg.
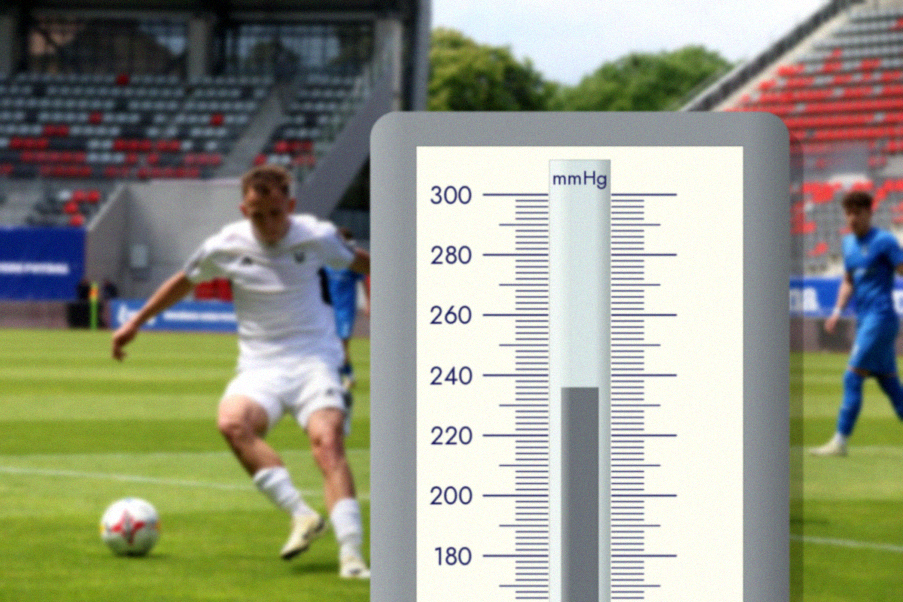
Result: 236mmHg
